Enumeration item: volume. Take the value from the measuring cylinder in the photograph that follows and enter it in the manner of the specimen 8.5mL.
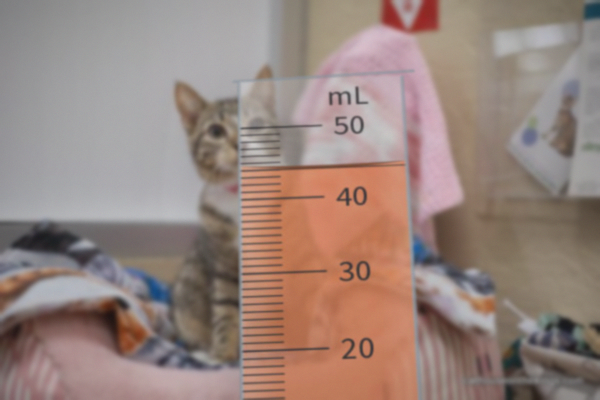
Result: 44mL
